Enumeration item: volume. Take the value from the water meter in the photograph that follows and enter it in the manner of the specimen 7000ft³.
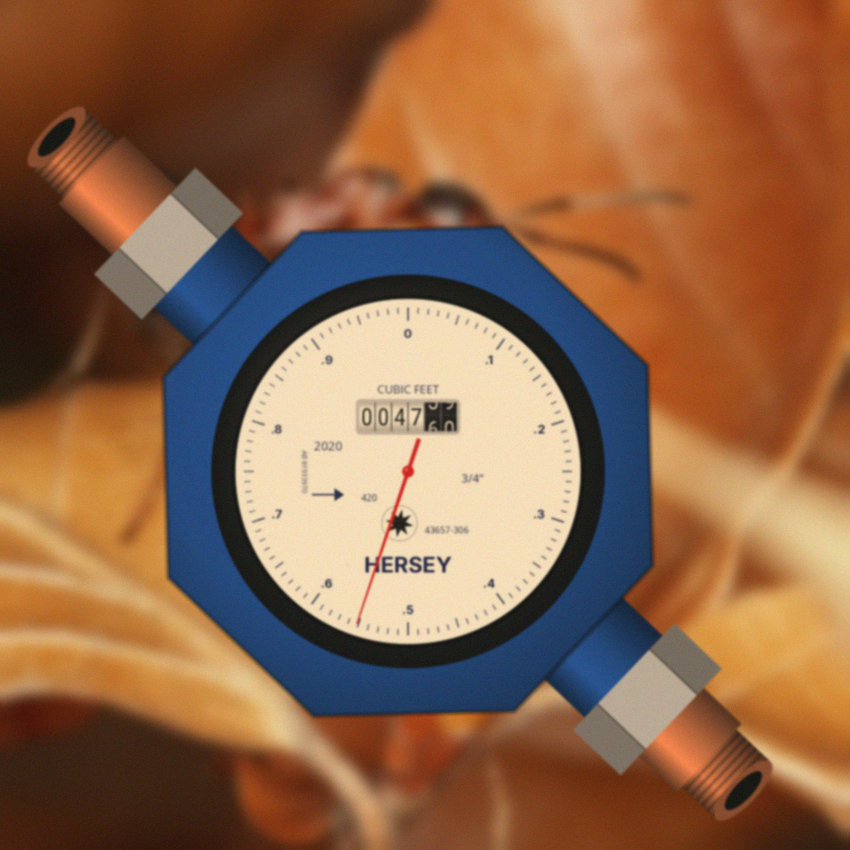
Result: 4759.55ft³
